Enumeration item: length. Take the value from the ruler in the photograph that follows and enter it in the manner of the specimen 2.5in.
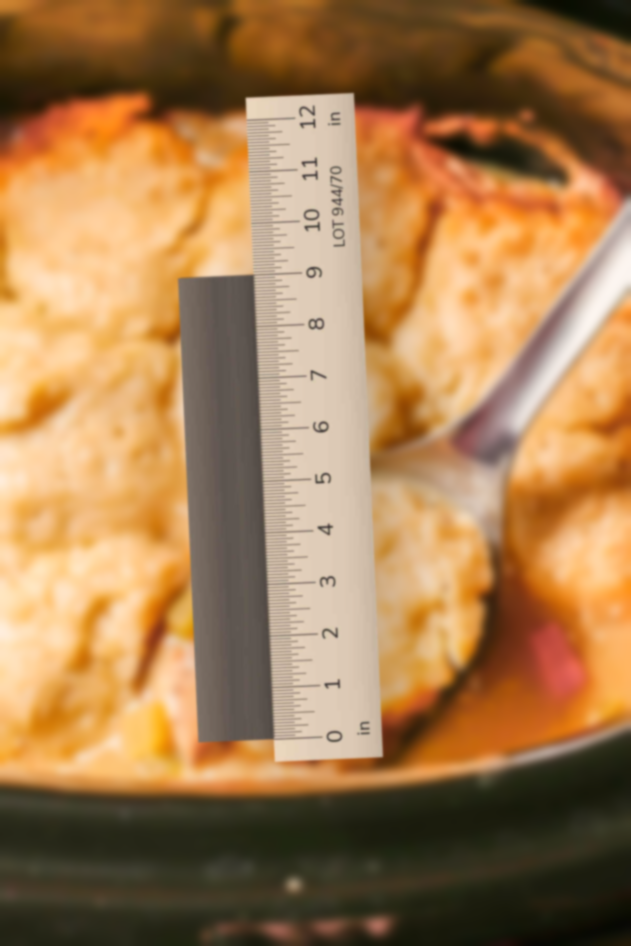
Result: 9in
